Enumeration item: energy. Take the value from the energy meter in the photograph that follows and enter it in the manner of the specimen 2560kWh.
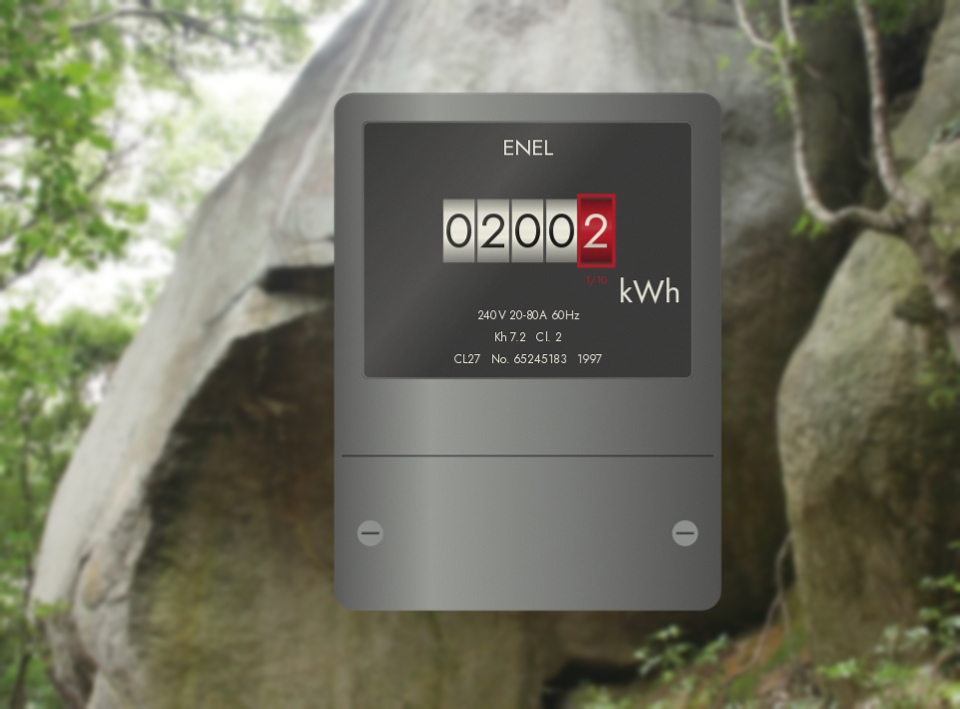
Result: 200.2kWh
